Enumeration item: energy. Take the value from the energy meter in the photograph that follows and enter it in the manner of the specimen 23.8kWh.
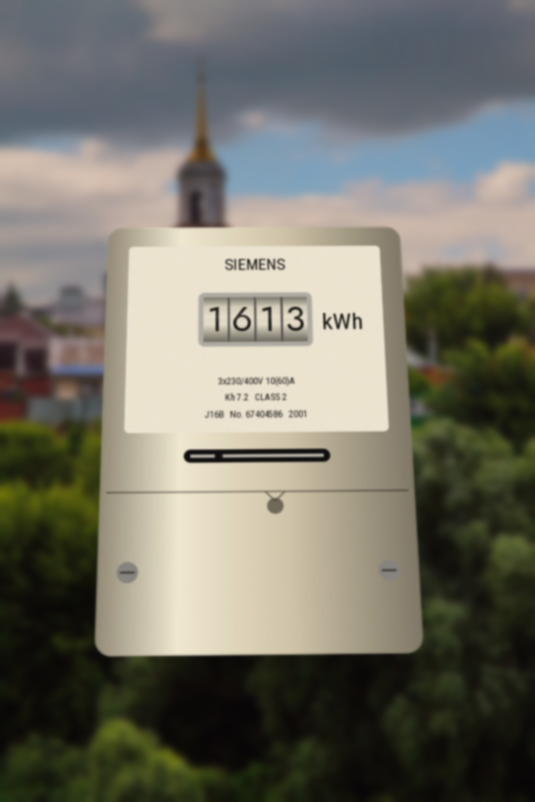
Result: 1613kWh
